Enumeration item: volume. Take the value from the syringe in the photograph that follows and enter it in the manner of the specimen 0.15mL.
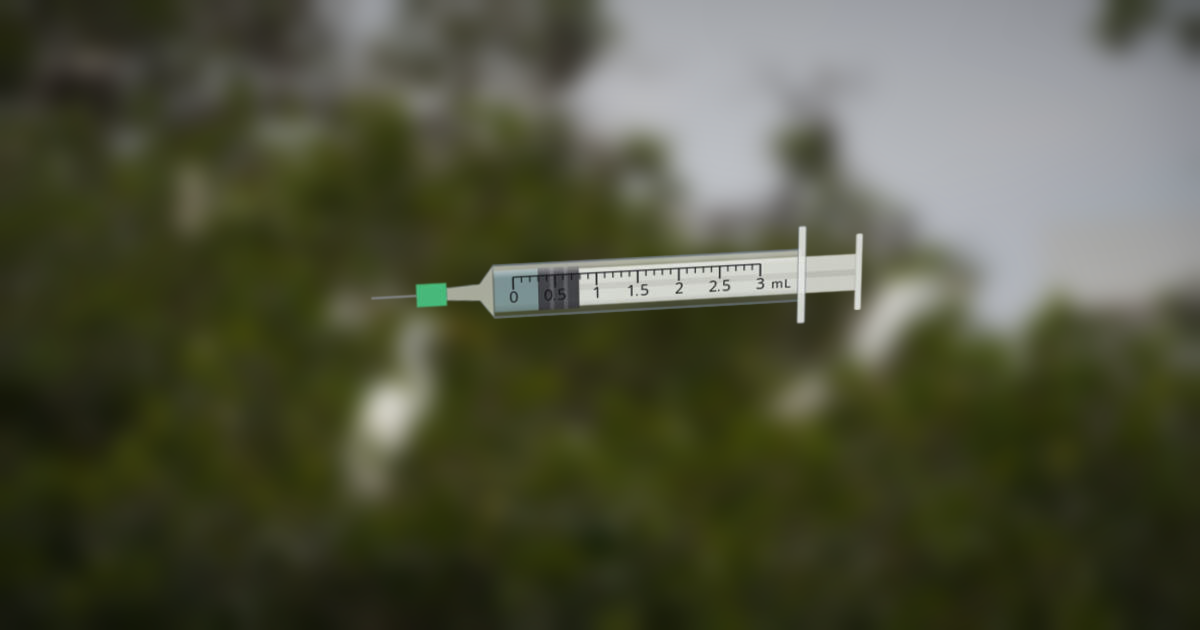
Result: 0.3mL
